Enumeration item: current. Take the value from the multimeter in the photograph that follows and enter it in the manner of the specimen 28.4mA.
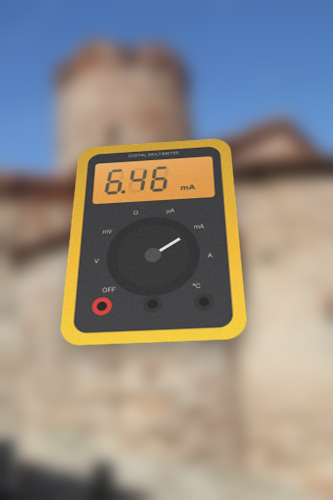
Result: 6.46mA
